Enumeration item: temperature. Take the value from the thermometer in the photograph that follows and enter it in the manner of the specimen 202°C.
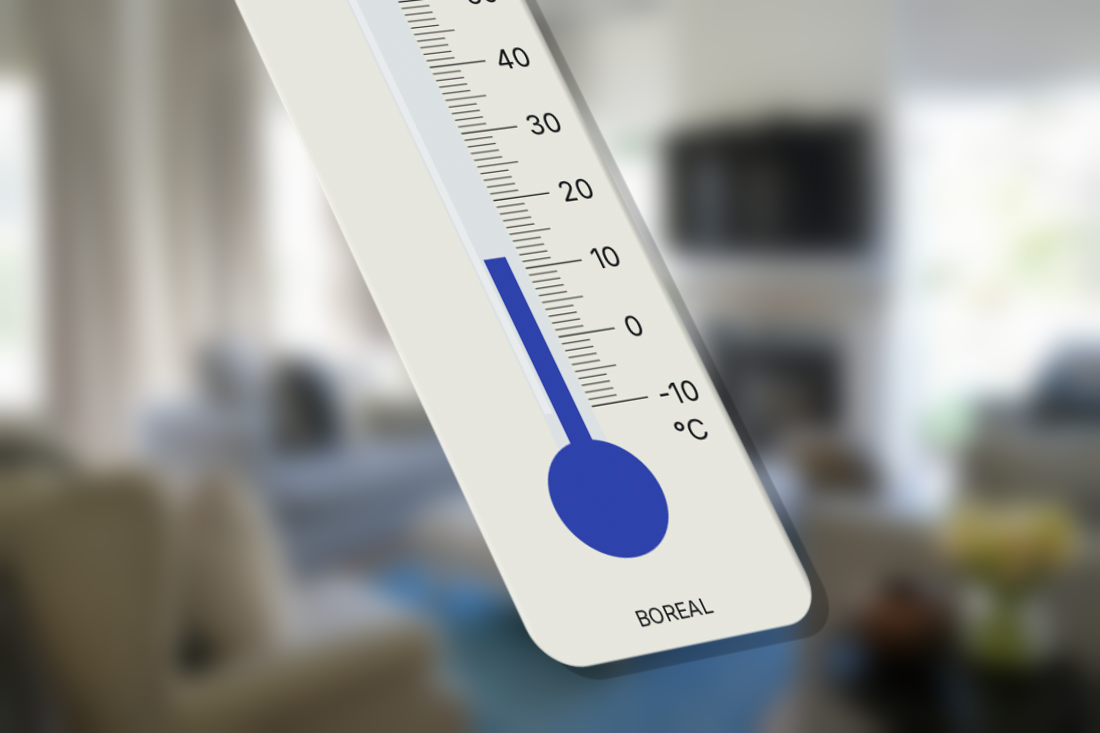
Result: 12°C
